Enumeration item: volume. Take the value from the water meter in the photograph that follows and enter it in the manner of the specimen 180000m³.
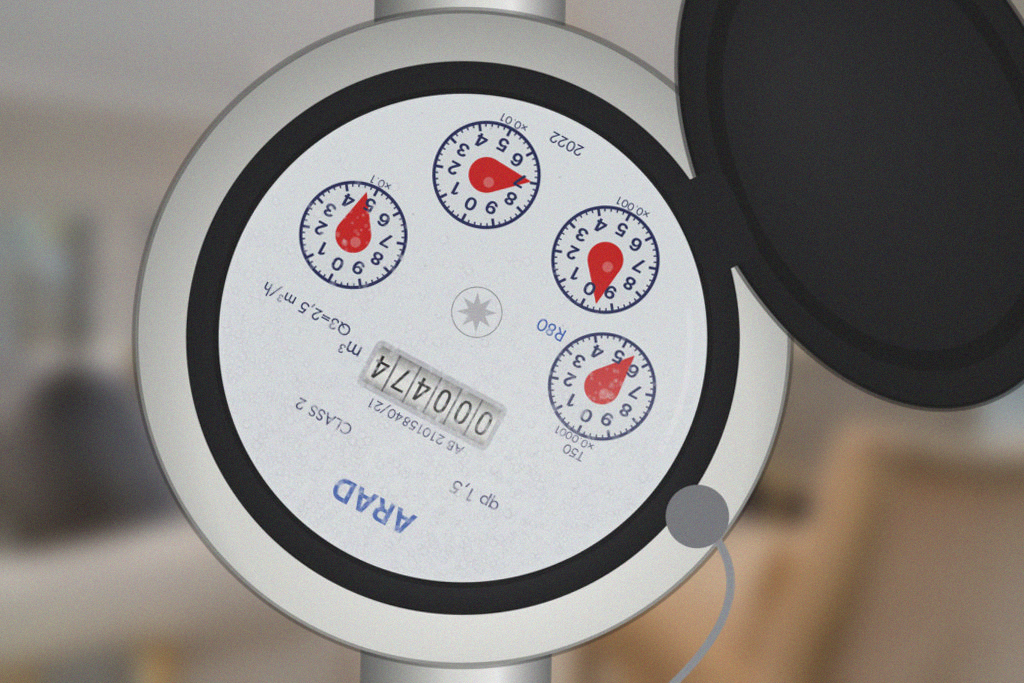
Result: 474.4695m³
